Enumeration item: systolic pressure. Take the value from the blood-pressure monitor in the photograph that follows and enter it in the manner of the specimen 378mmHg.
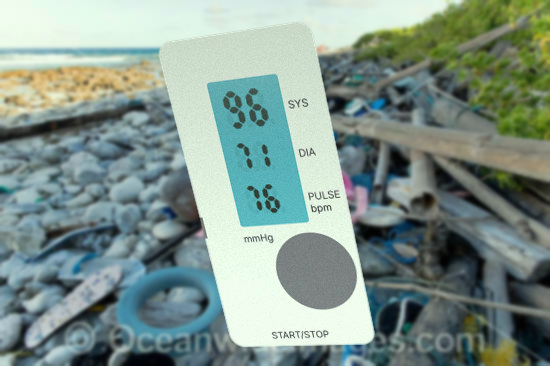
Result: 96mmHg
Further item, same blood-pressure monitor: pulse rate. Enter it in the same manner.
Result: 76bpm
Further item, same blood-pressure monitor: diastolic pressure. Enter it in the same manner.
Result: 71mmHg
